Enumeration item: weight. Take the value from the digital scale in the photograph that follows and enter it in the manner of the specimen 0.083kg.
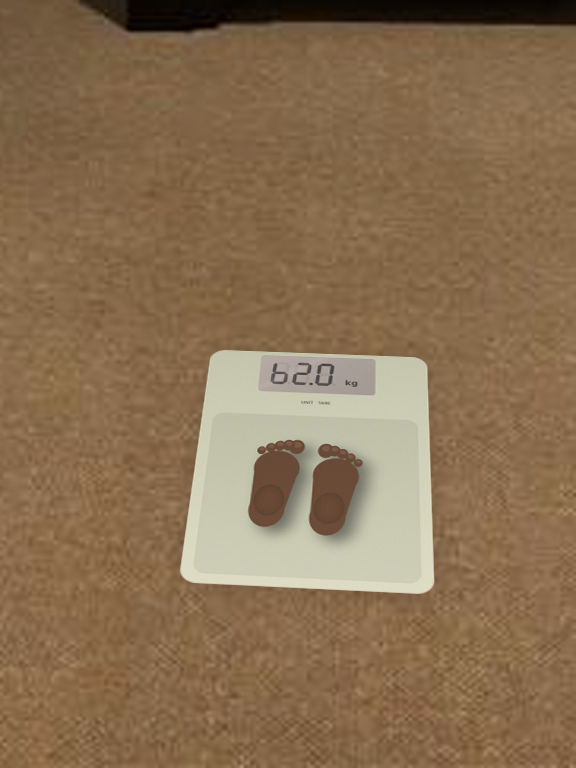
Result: 62.0kg
